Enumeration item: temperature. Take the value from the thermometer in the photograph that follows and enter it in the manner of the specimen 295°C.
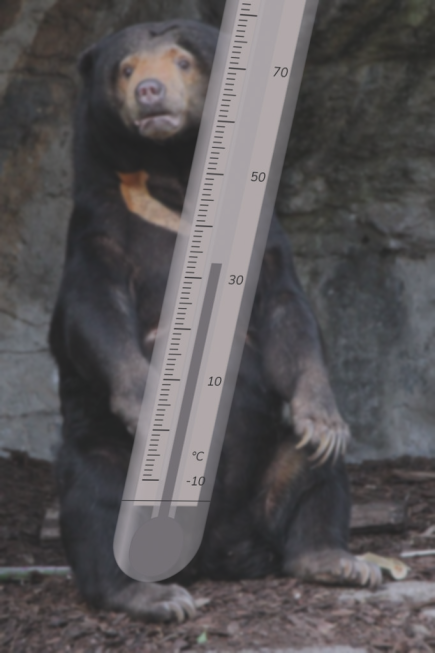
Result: 33°C
